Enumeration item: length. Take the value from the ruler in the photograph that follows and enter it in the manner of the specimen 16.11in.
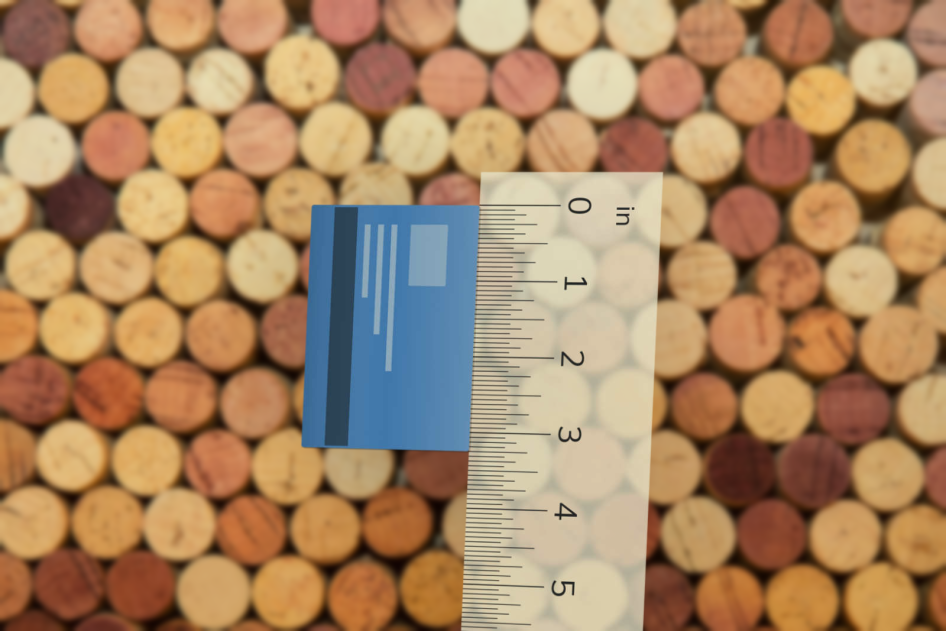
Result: 3.25in
